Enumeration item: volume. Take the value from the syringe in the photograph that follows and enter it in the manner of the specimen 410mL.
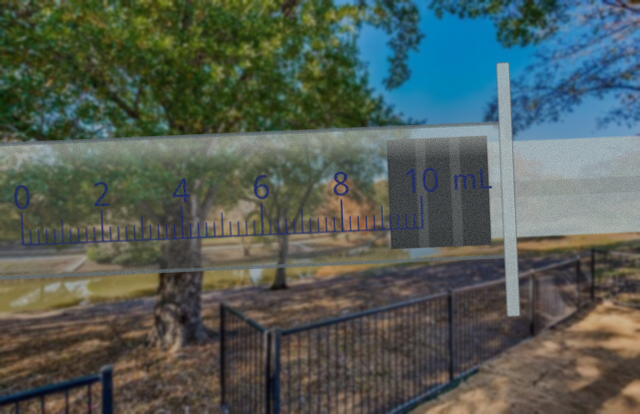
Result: 9.2mL
